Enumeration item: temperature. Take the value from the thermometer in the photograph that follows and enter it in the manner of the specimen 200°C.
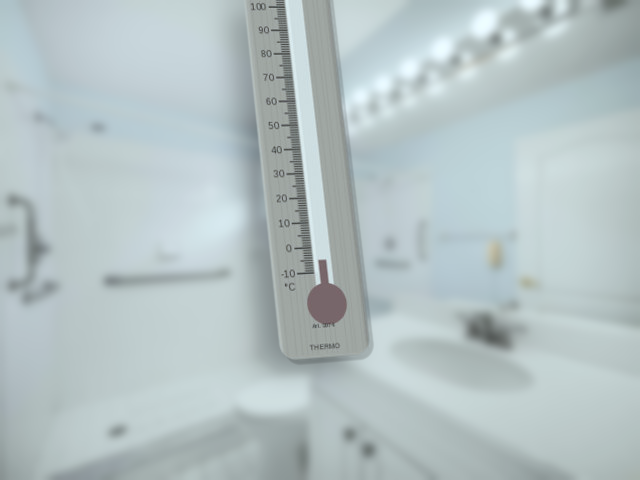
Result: -5°C
